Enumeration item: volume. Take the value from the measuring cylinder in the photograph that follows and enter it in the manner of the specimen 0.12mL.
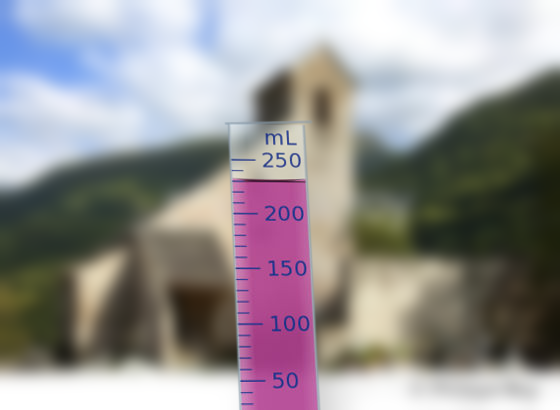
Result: 230mL
